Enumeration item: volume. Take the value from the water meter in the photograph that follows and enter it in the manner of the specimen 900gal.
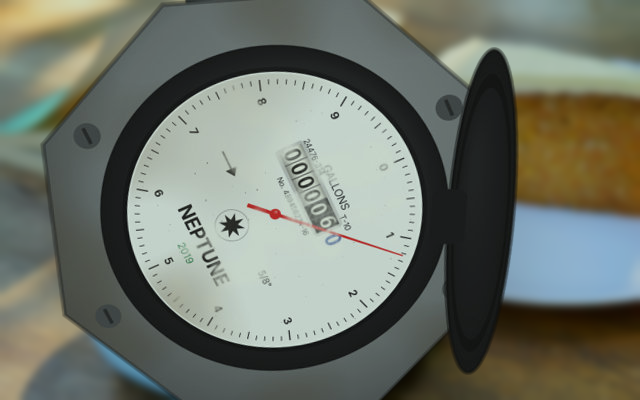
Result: 61.2gal
